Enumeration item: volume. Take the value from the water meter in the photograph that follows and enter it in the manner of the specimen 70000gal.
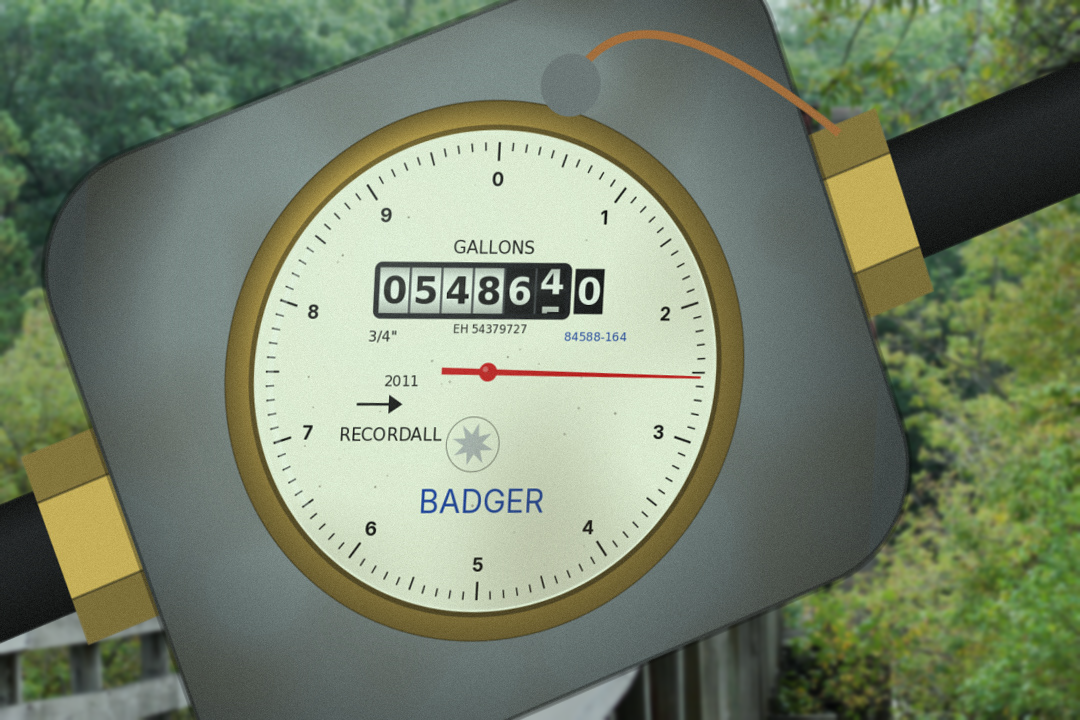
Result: 548642.5gal
